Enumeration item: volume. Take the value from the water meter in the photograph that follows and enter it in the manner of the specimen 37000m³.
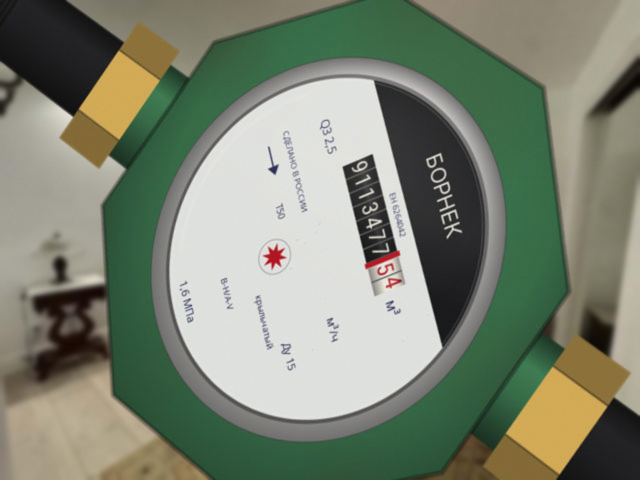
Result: 9113477.54m³
